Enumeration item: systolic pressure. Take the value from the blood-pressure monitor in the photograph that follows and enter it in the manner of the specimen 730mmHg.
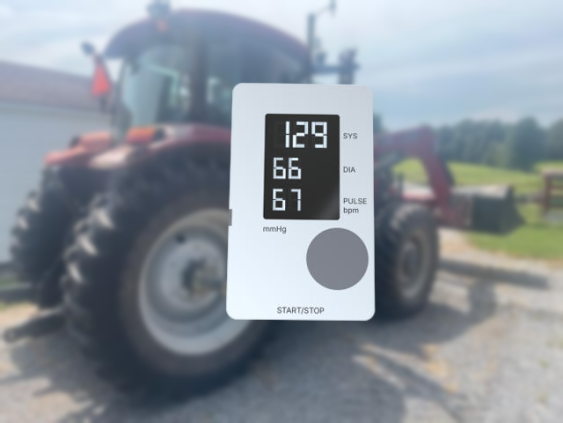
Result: 129mmHg
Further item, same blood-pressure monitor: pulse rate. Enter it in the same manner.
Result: 67bpm
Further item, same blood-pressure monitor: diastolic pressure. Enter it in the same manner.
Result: 66mmHg
